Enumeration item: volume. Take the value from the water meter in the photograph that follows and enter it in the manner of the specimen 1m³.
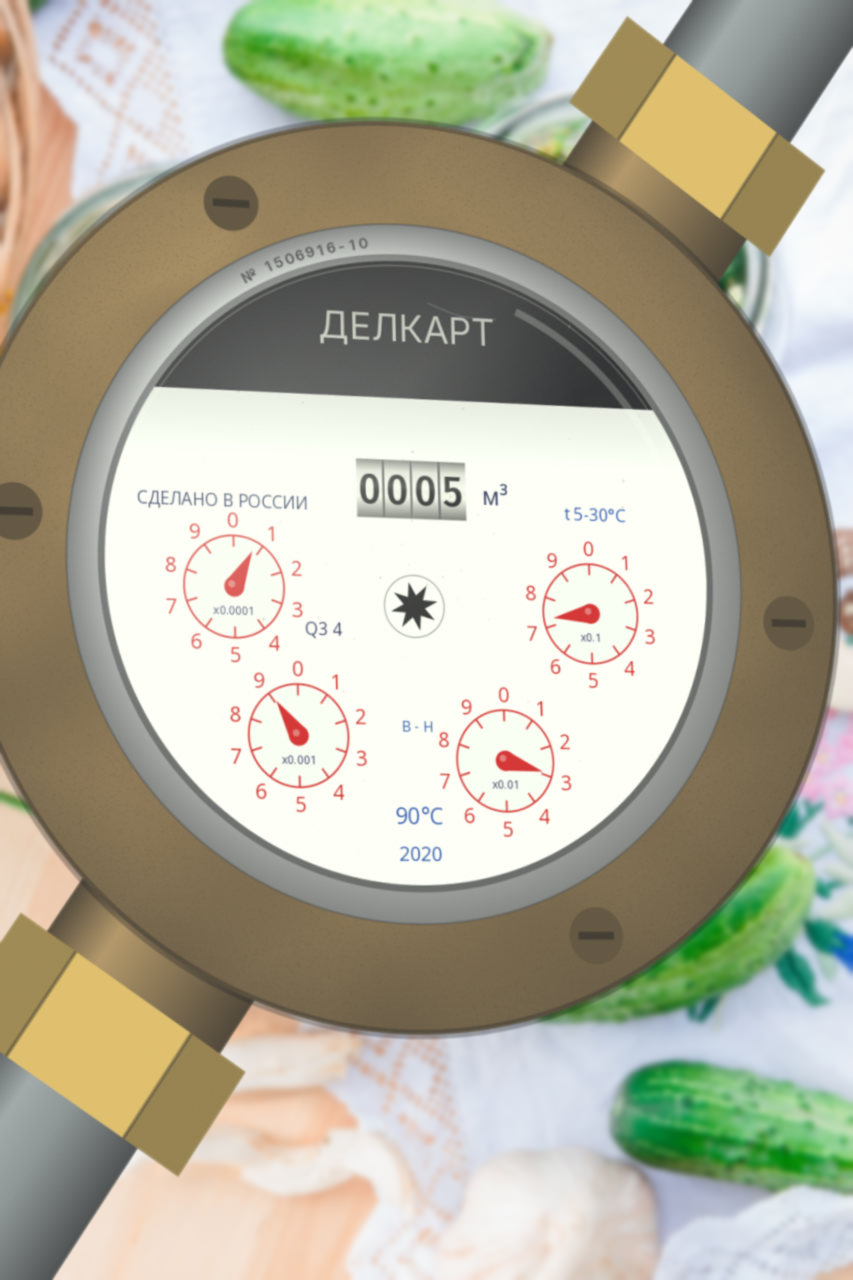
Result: 5.7290m³
